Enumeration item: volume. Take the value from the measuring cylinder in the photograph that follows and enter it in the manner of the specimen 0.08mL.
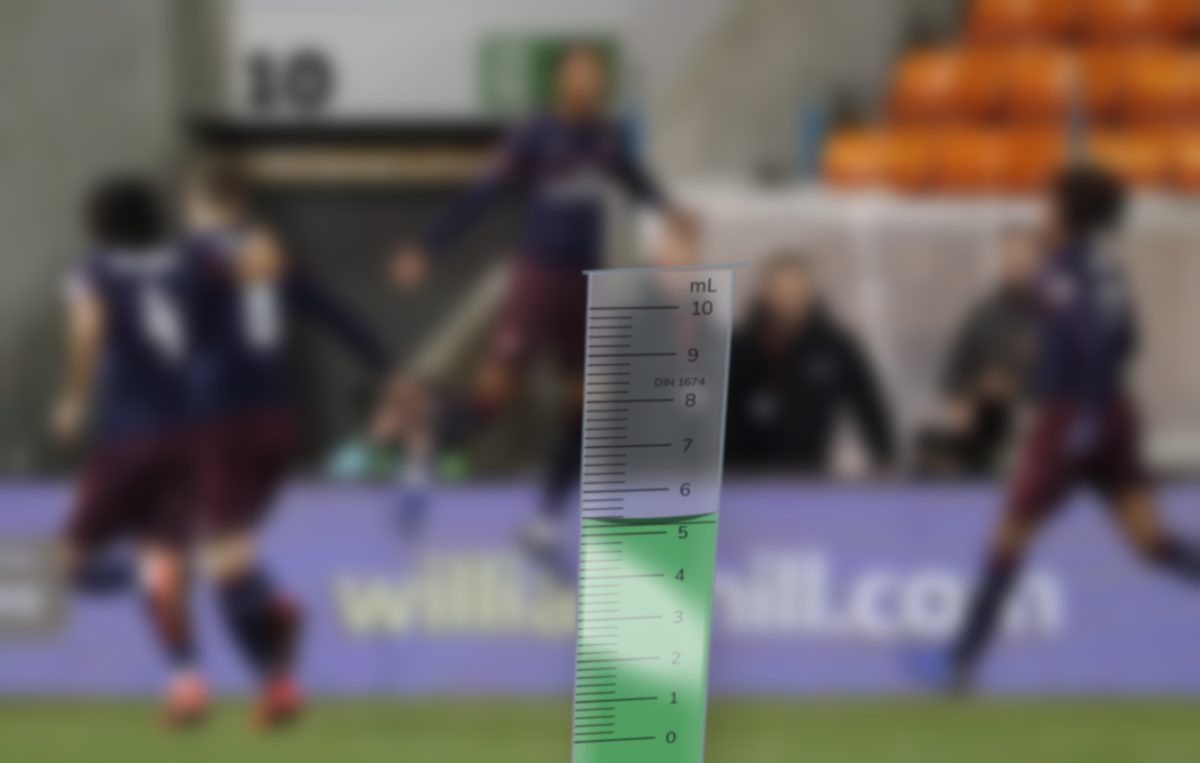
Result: 5.2mL
